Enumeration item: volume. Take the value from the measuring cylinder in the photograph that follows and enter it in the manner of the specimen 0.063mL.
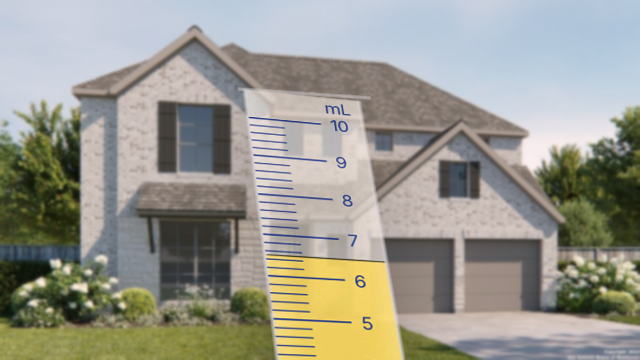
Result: 6.5mL
